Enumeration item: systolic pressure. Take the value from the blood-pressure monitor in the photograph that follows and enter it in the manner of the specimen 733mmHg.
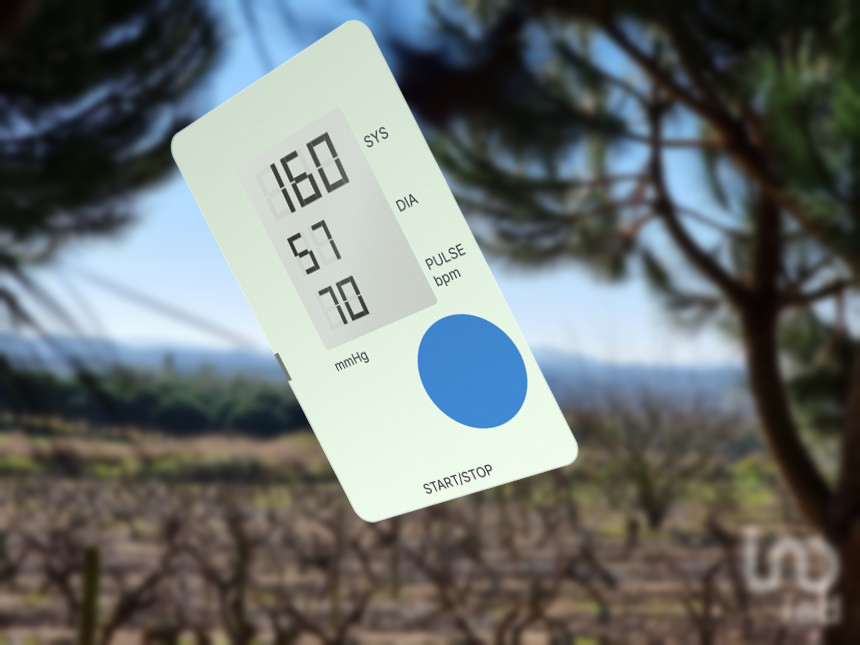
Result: 160mmHg
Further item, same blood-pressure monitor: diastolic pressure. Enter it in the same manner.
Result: 57mmHg
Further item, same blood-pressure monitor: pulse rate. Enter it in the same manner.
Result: 70bpm
